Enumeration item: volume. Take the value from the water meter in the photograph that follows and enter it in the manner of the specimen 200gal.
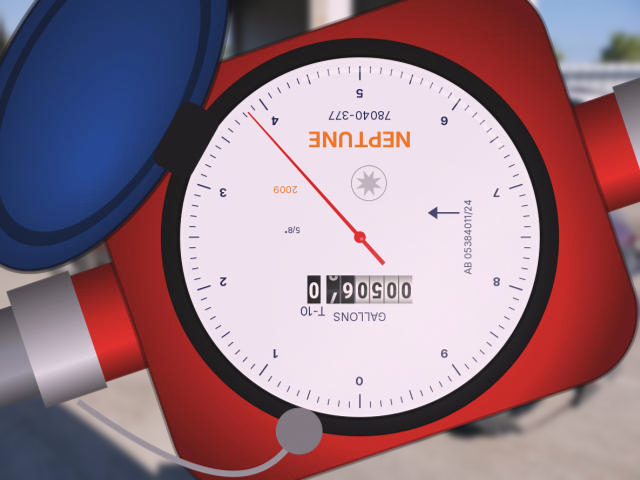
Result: 50673.8gal
